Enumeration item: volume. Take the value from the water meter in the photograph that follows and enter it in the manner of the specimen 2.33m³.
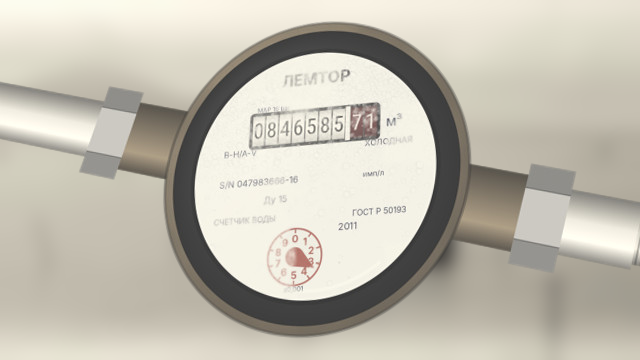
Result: 846585.713m³
